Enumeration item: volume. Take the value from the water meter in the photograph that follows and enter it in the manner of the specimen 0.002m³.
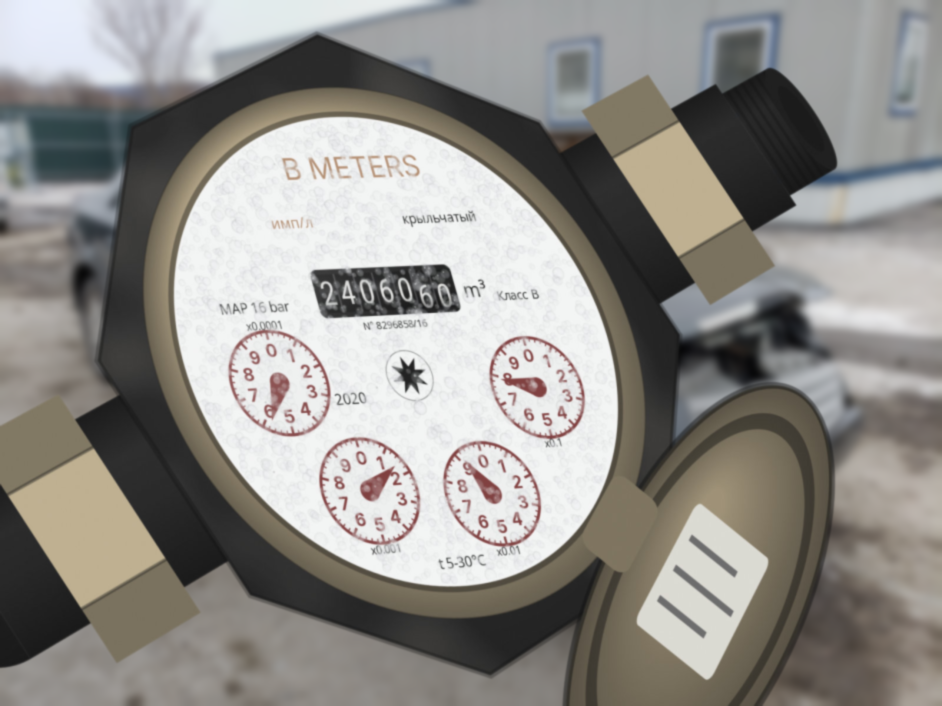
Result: 2406059.7915m³
